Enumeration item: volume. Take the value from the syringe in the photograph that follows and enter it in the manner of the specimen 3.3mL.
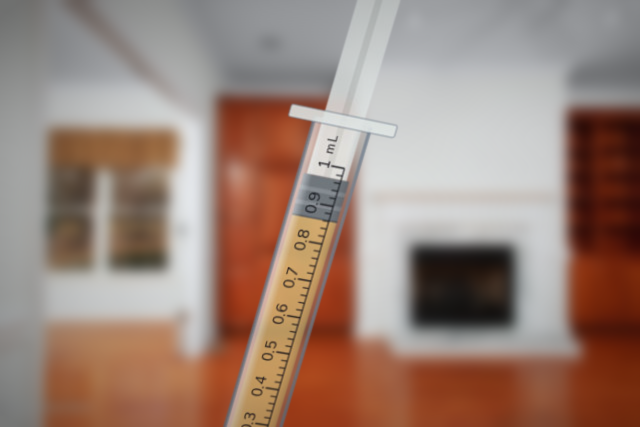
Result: 0.86mL
